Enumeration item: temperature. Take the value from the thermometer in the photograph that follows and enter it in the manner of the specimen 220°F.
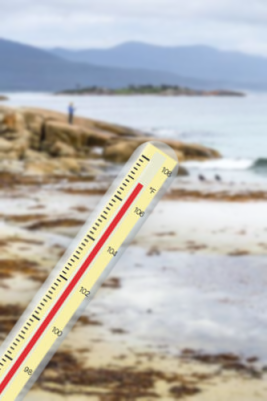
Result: 107°F
